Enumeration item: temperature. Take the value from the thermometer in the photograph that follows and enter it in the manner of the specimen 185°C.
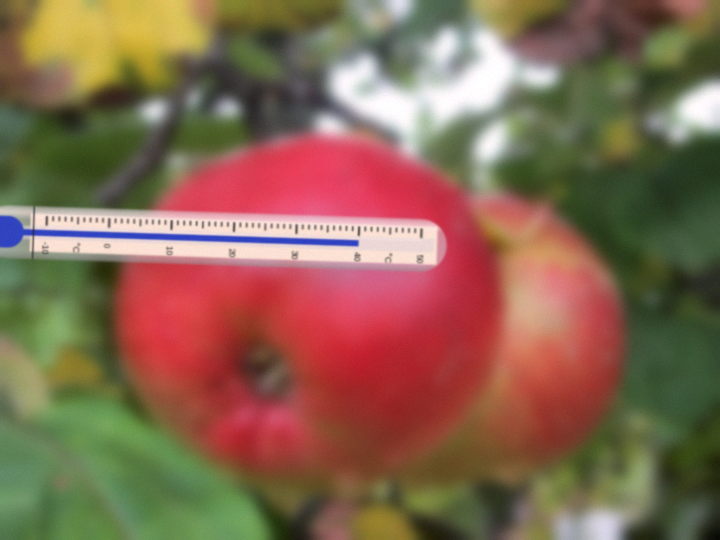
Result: 40°C
